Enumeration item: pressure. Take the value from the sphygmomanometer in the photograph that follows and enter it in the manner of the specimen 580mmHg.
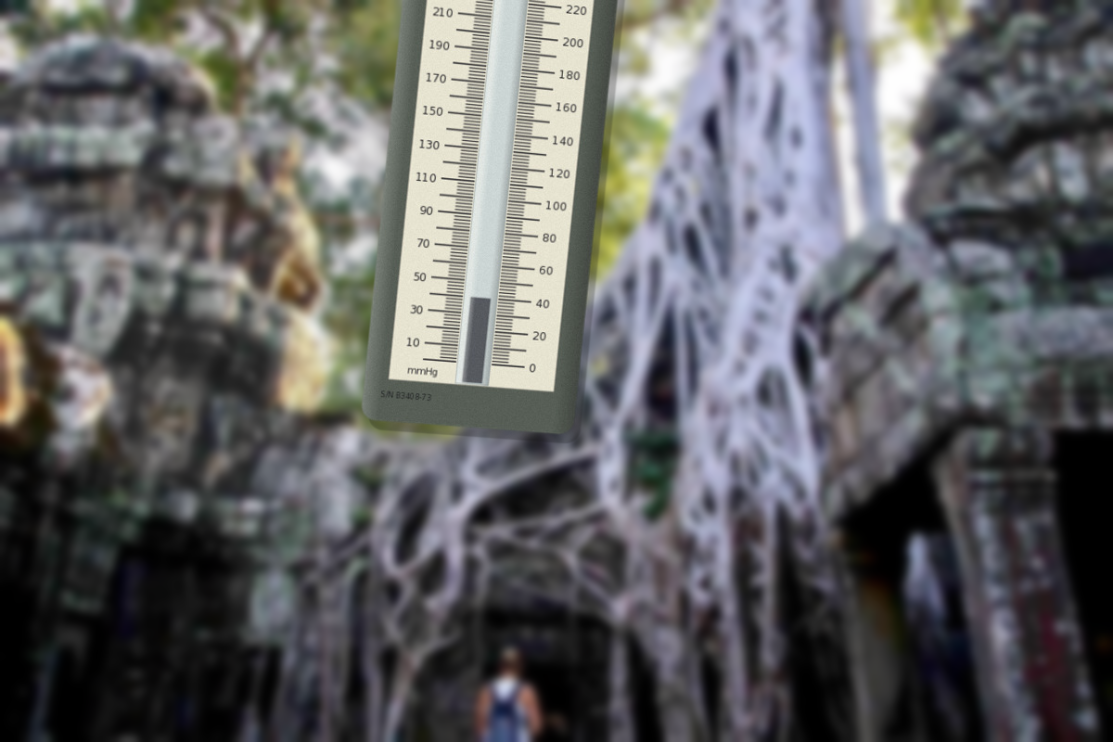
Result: 40mmHg
